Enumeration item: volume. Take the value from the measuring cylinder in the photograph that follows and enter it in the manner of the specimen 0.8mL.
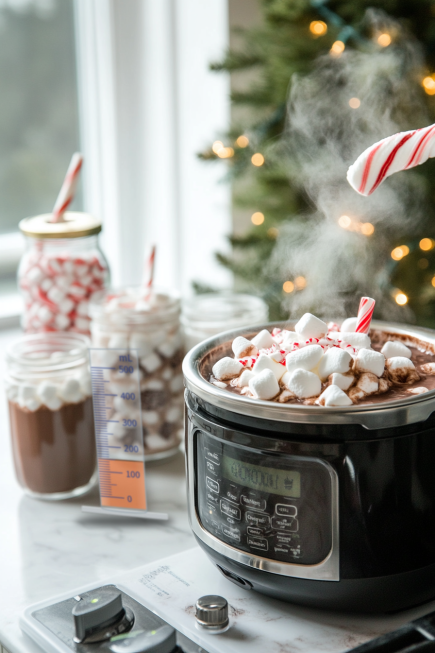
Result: 150mL
